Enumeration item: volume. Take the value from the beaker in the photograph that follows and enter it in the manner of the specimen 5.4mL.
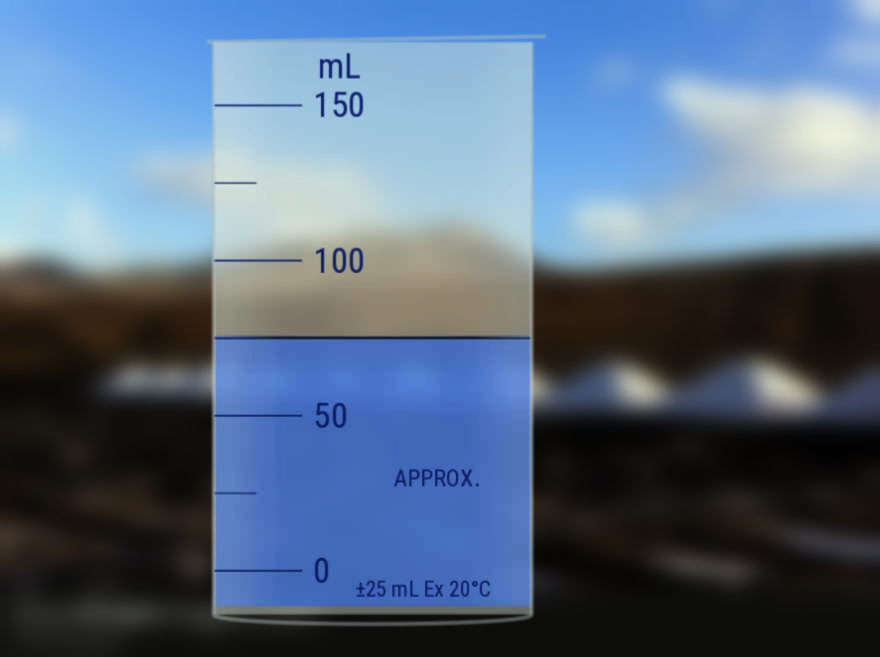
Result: 75mL
